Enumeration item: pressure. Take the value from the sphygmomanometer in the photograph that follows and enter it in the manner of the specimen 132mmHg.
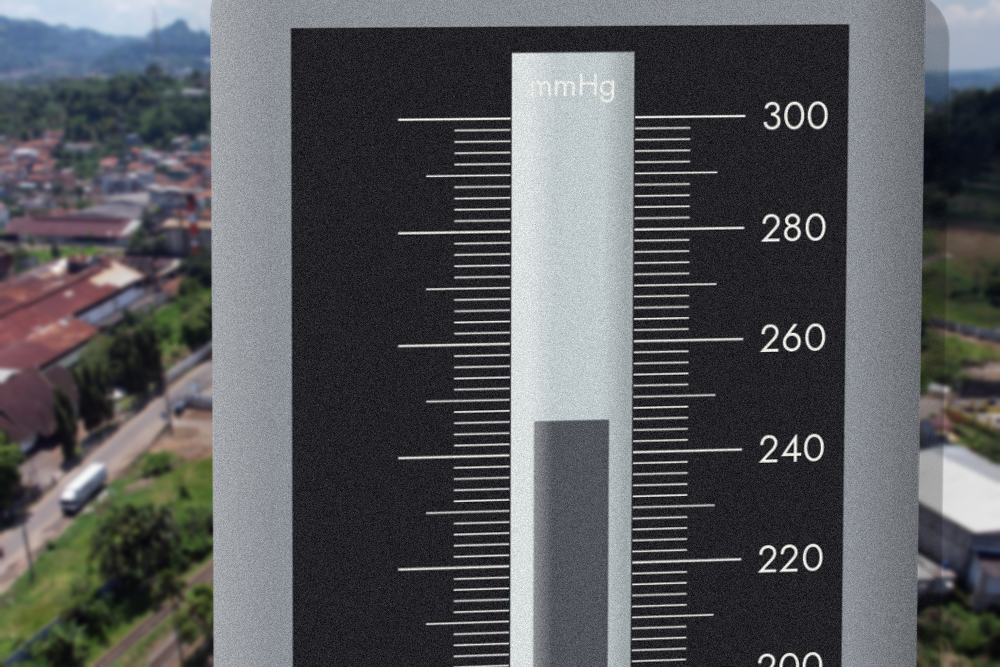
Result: 246mmHg
